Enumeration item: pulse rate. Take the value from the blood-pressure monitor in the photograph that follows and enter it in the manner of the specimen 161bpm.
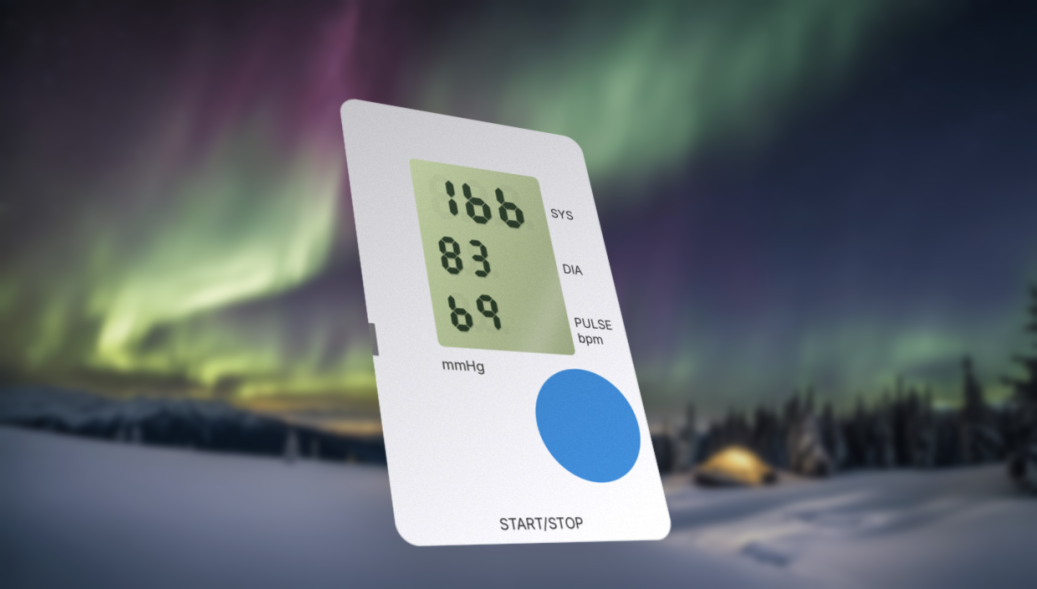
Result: 69bpm
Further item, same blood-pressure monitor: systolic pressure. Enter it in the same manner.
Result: 166mmHg
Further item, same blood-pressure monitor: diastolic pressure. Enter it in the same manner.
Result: 83mmHg
